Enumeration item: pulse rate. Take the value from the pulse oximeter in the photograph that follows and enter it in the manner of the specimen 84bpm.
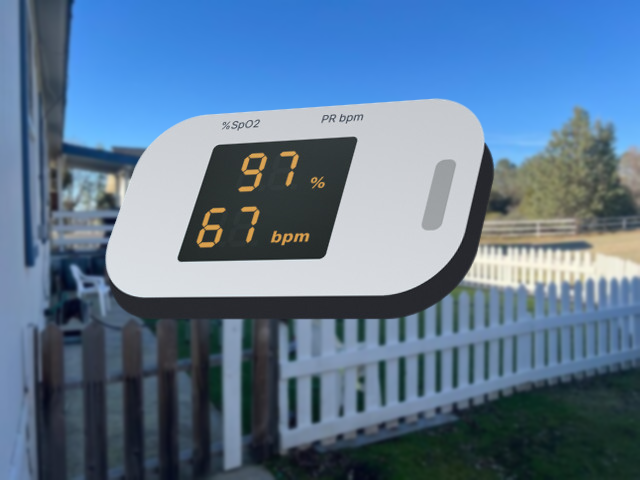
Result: 67bpm
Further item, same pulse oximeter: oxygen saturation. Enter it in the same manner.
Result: 97%
